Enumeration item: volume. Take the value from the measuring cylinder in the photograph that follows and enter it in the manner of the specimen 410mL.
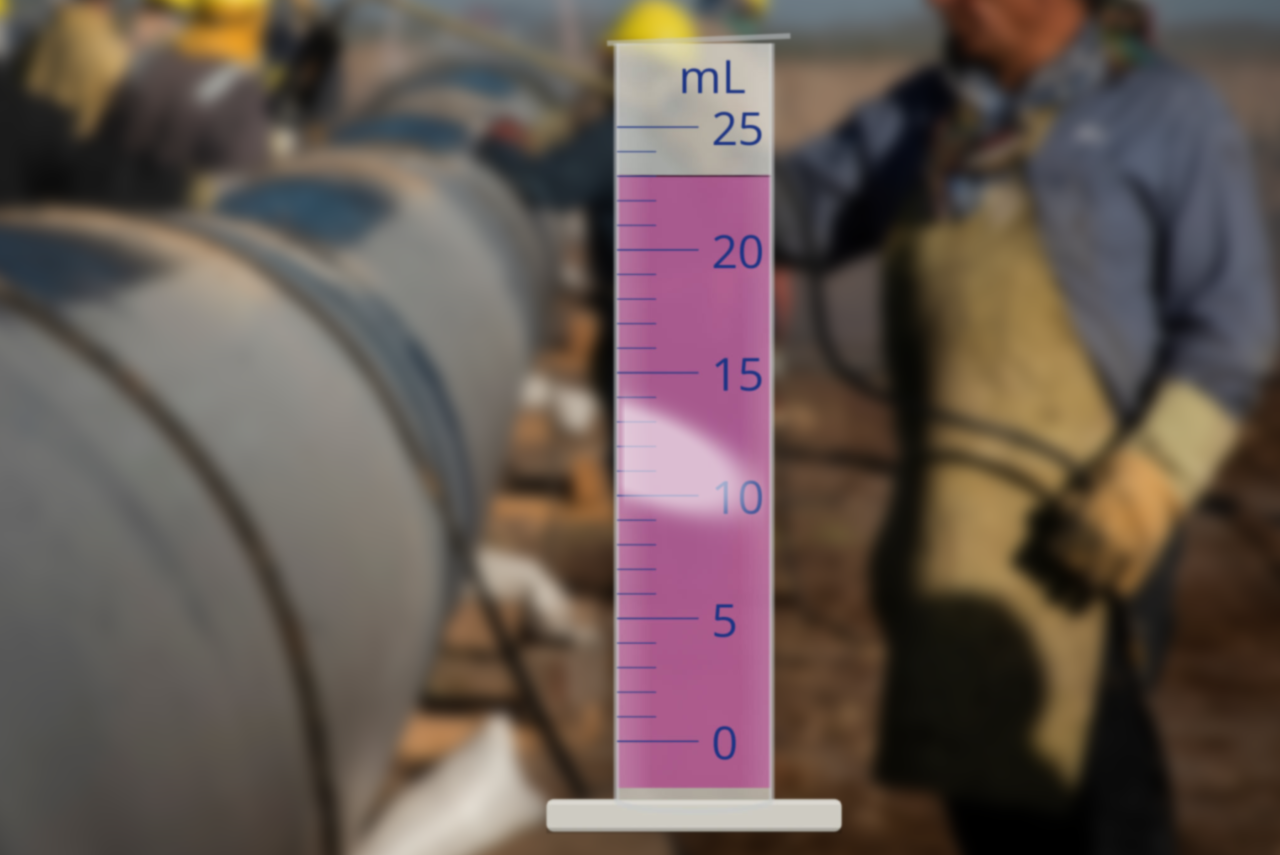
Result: 23mL
